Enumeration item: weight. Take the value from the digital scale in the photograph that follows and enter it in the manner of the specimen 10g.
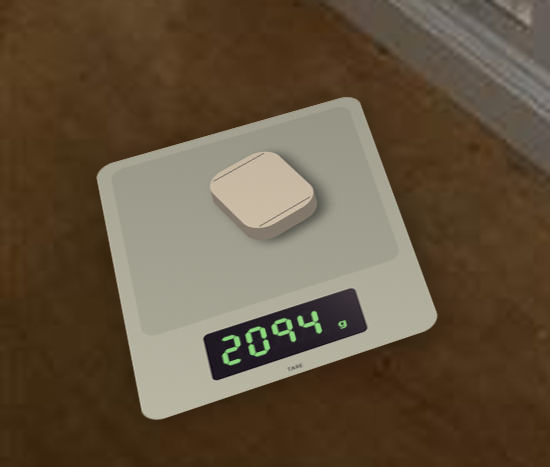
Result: 2094g
